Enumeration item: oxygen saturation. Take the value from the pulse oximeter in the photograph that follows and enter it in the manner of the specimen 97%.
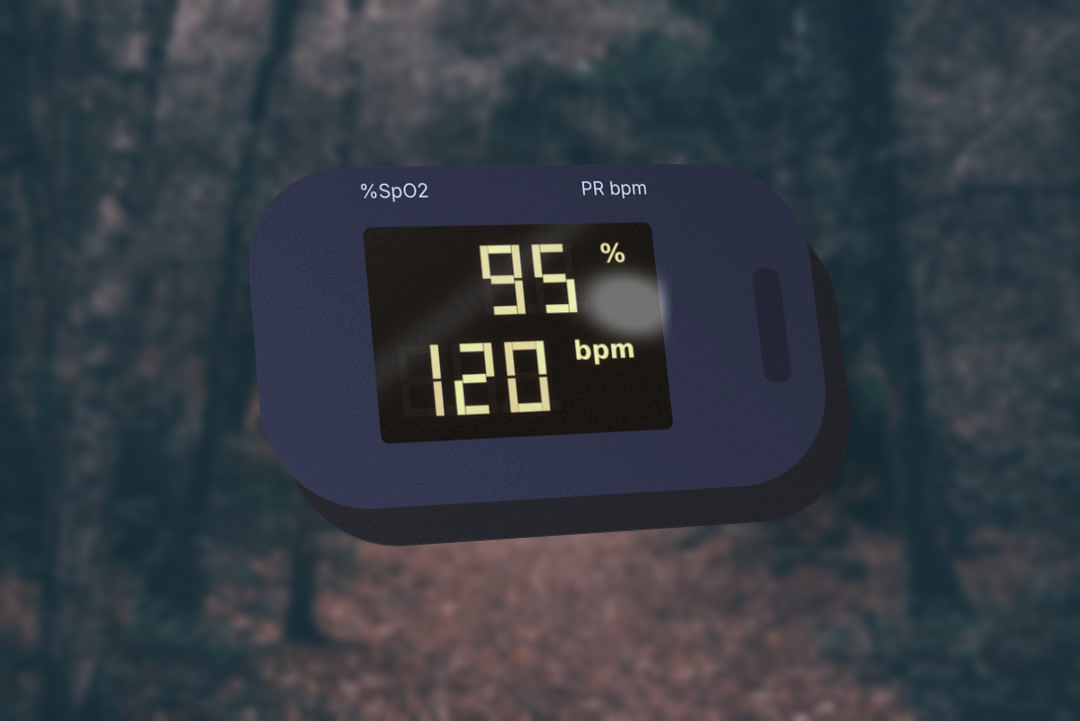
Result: 95%
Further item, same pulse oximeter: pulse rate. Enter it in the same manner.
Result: 120bpm
